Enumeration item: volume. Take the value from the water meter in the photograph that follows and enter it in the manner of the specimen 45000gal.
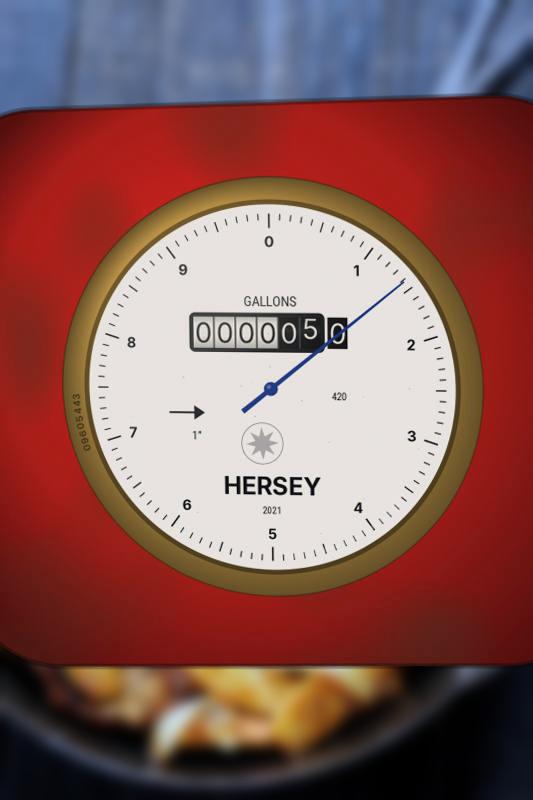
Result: 51.4gal
